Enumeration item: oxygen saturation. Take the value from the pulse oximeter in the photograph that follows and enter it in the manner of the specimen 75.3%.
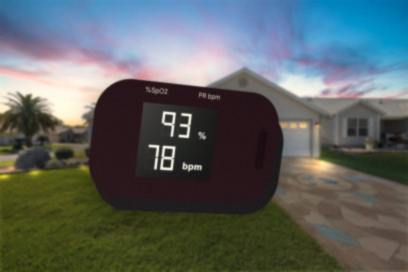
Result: 93%
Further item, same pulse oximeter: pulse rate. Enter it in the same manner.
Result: 78bpm
